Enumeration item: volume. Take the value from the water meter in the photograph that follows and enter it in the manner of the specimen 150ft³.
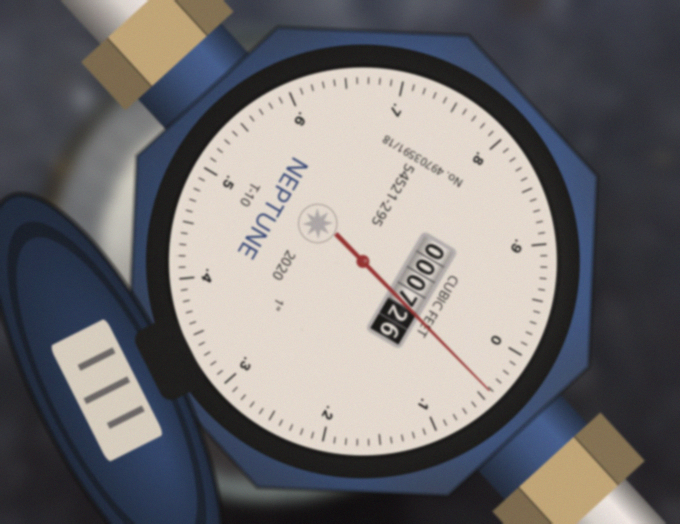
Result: 726.04ft³
